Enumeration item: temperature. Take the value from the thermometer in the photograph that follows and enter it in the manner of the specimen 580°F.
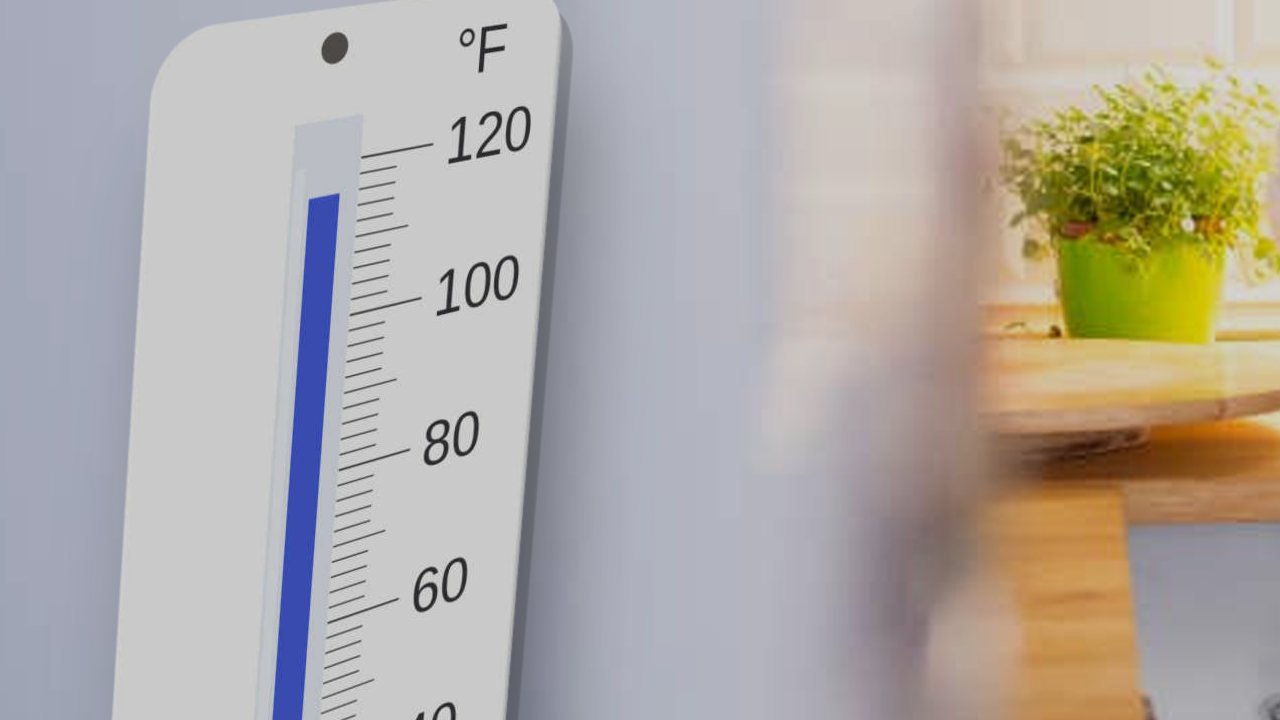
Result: 116°F
